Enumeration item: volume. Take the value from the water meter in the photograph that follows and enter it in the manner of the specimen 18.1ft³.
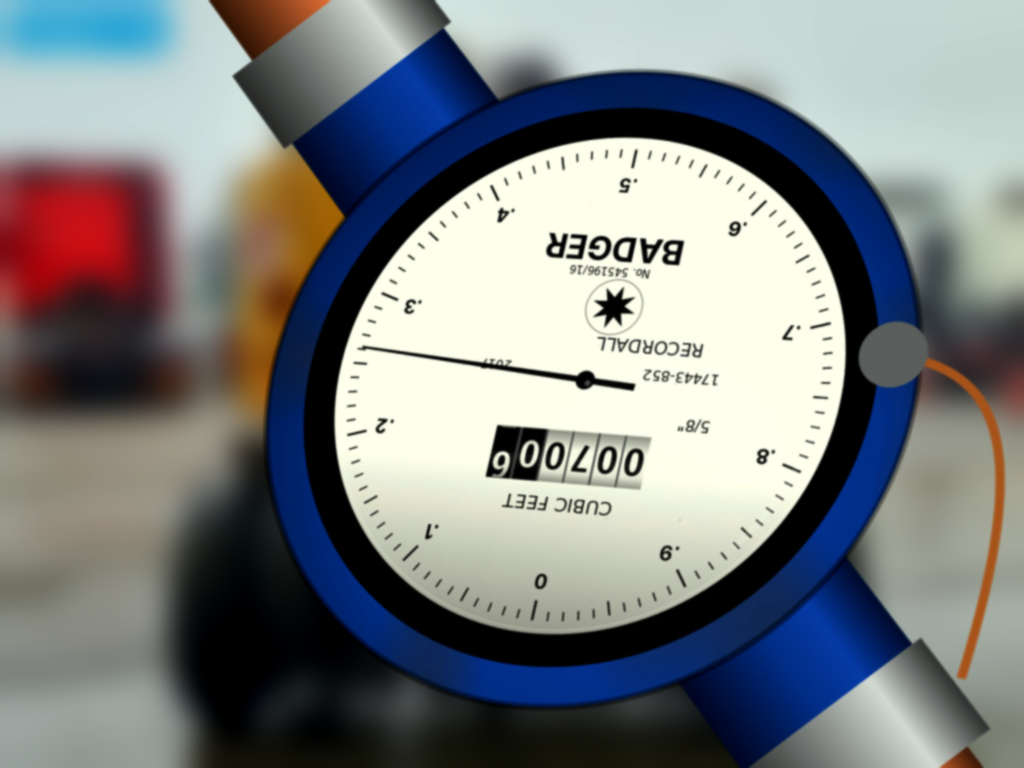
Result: 7006.26ft³
